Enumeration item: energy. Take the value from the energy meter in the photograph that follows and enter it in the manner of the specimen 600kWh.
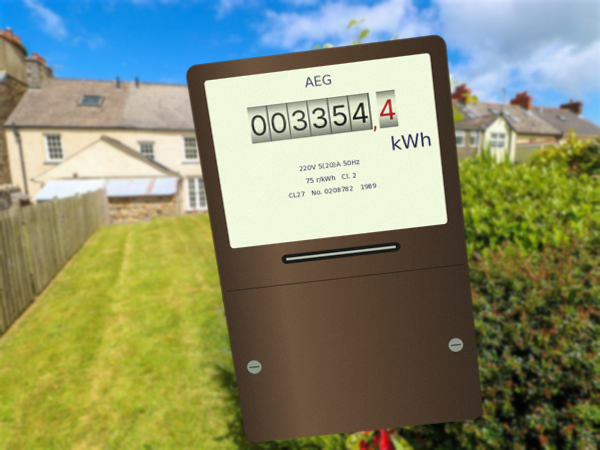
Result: 3354.4kWh
